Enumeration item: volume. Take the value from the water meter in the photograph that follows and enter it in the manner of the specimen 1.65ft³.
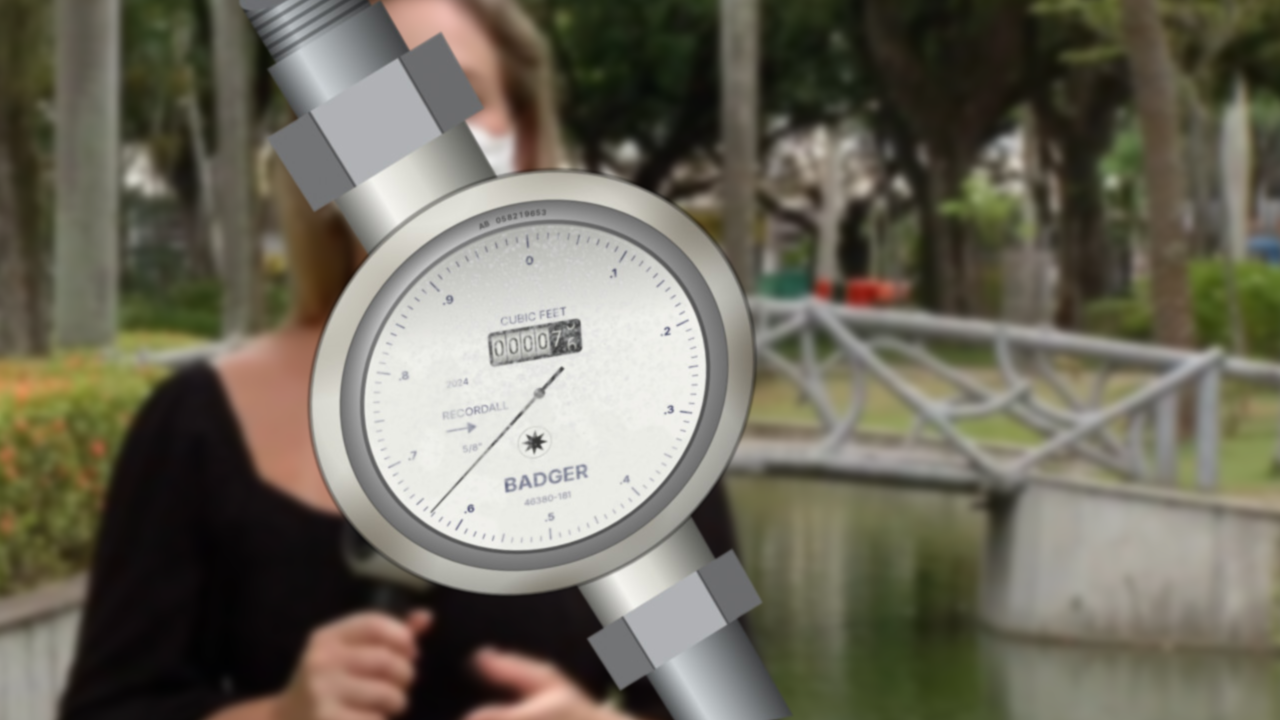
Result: 75.63ft³
